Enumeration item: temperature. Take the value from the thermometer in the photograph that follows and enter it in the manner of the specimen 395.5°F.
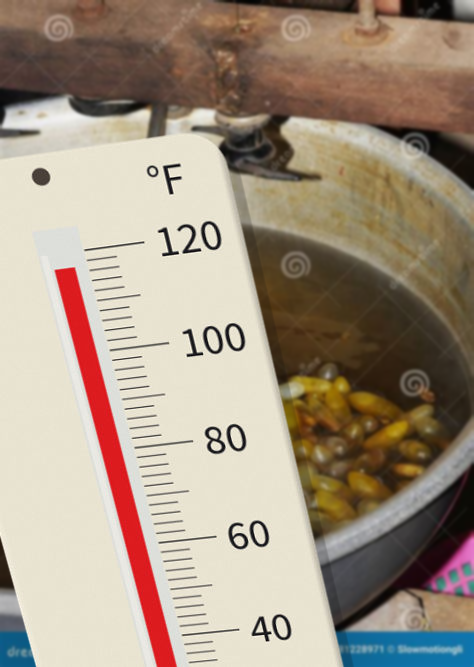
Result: 117°F
